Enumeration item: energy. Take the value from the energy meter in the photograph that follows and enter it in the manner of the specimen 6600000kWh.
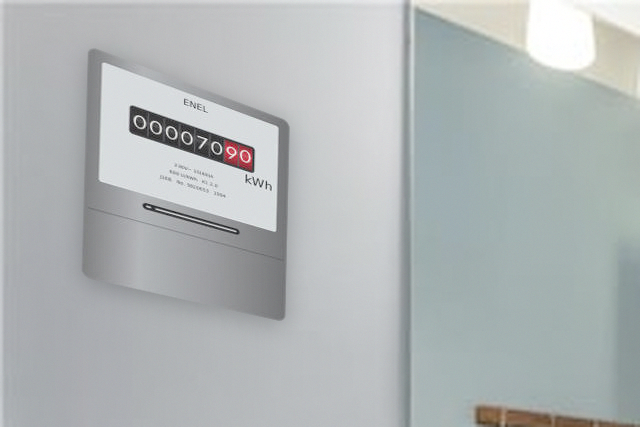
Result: 70.90kWh
